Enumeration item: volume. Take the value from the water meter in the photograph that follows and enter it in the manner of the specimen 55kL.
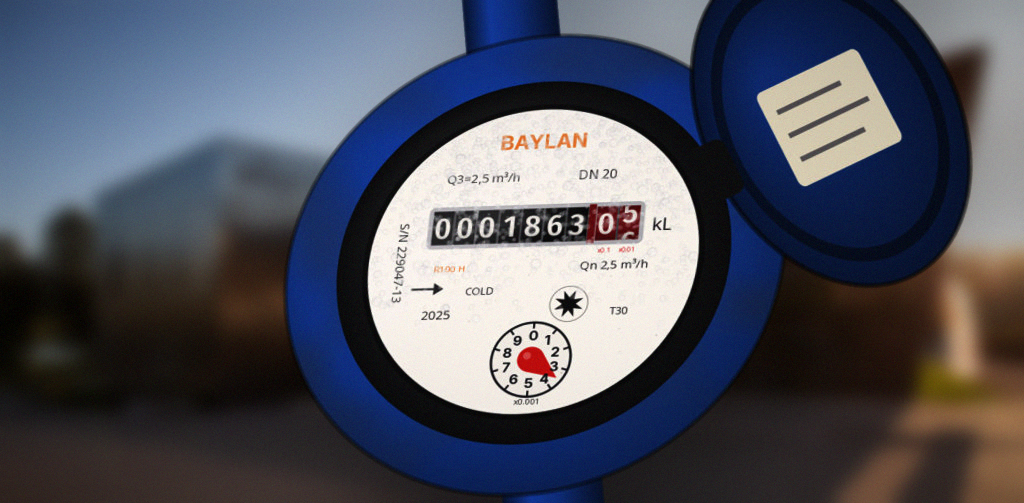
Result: 1863.053kL
